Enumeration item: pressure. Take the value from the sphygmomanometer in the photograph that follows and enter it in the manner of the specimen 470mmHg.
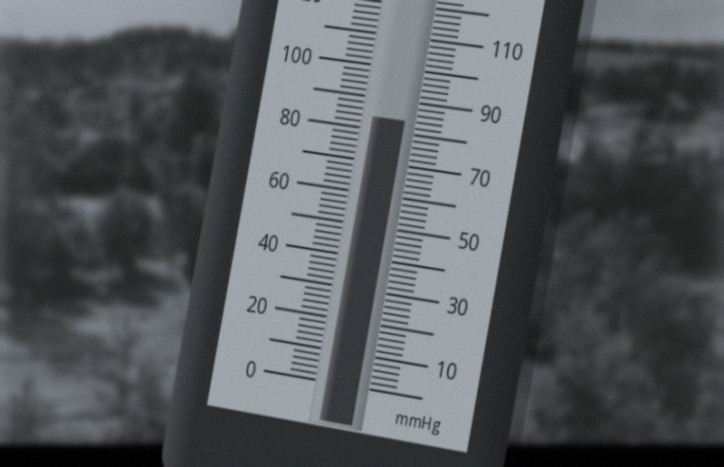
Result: 84mmHg
